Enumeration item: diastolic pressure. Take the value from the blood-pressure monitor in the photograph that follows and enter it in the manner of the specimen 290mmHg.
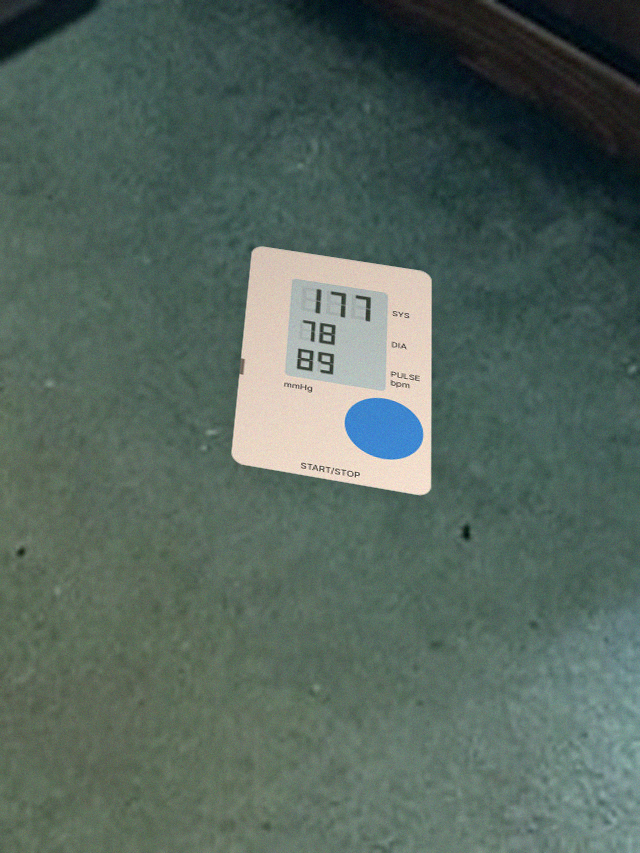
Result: 78mmHg
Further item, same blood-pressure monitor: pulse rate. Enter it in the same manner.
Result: 89bpm
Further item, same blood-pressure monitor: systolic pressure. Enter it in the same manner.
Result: 177mmHg
